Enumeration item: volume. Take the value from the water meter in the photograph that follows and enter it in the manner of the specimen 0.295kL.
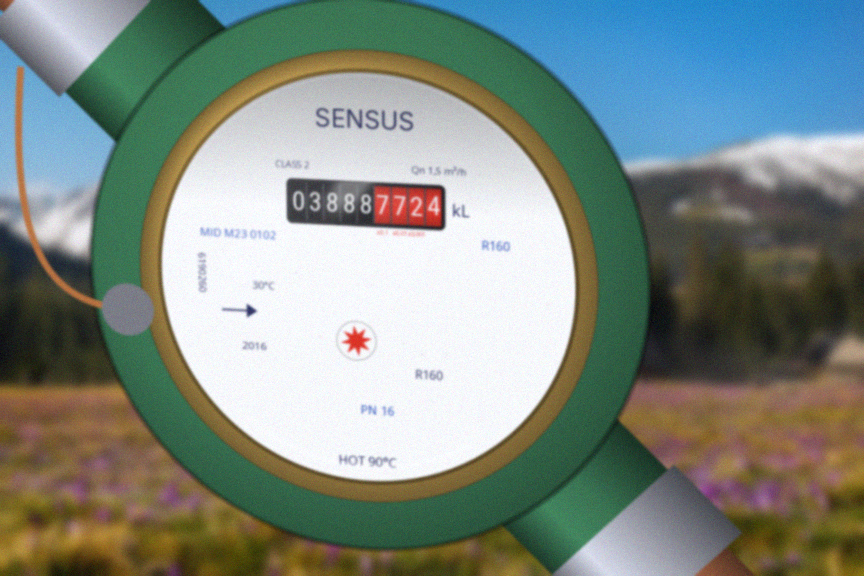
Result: 3888.7724kL
